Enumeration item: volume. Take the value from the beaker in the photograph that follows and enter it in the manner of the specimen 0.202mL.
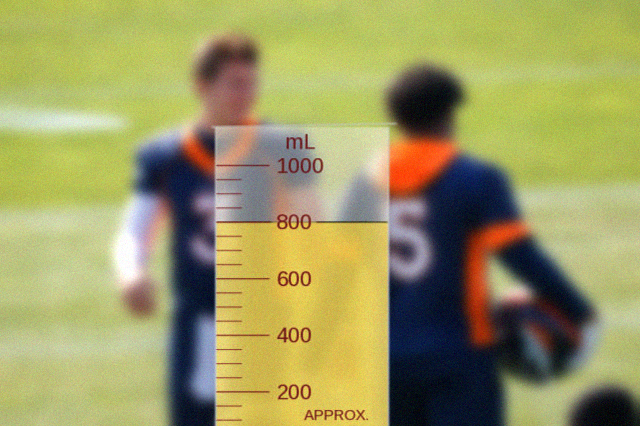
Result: 800mL
